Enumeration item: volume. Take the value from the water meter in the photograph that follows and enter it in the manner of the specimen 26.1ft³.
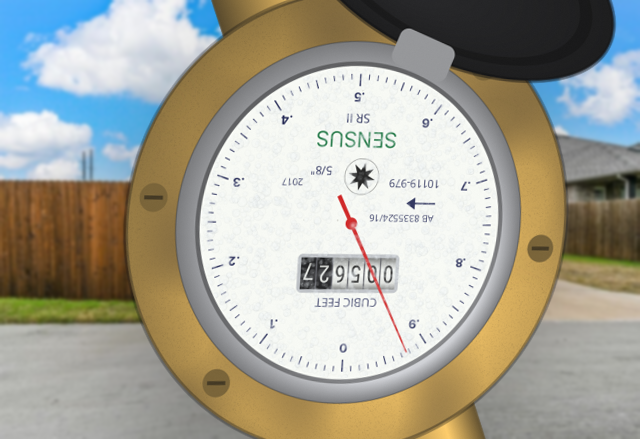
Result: 5626.92ft³
